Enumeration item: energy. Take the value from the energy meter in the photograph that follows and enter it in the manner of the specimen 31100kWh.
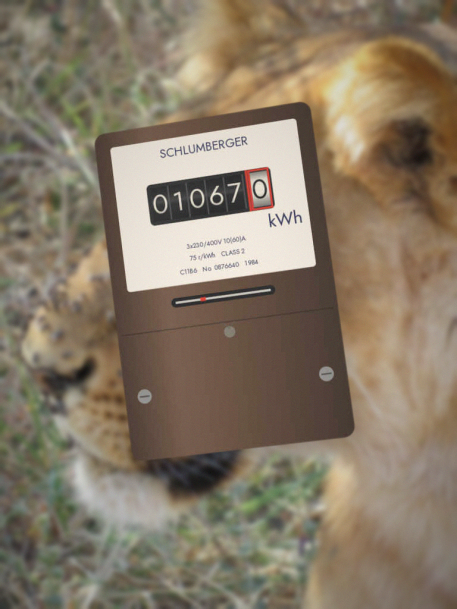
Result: 1067.0kWh
